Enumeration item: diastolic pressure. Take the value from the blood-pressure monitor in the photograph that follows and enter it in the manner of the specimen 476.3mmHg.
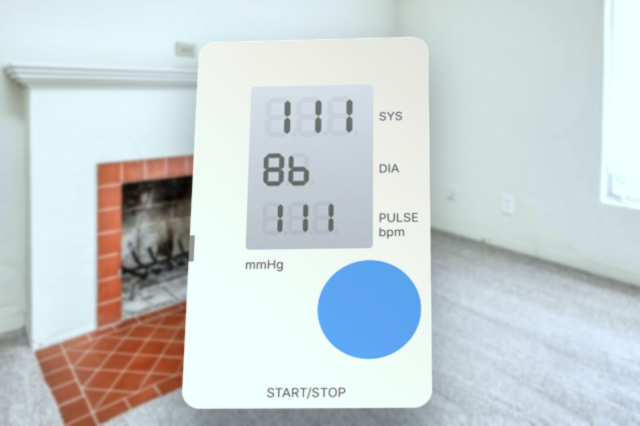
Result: 86mmHg
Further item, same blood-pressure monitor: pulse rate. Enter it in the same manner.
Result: 111bpm
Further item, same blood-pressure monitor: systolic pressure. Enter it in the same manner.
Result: 111mmHg
